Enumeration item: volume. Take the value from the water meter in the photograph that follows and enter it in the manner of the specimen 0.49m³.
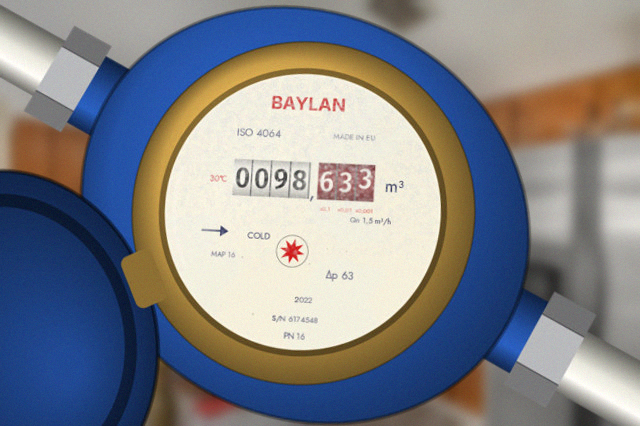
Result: 98.633m³
